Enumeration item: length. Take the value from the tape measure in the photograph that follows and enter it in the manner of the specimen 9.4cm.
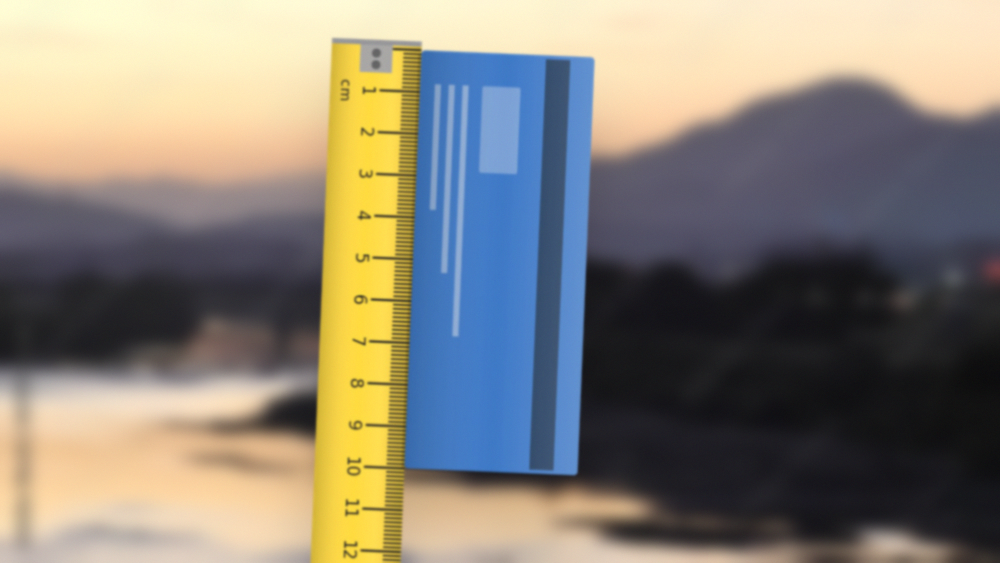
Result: 10cm
